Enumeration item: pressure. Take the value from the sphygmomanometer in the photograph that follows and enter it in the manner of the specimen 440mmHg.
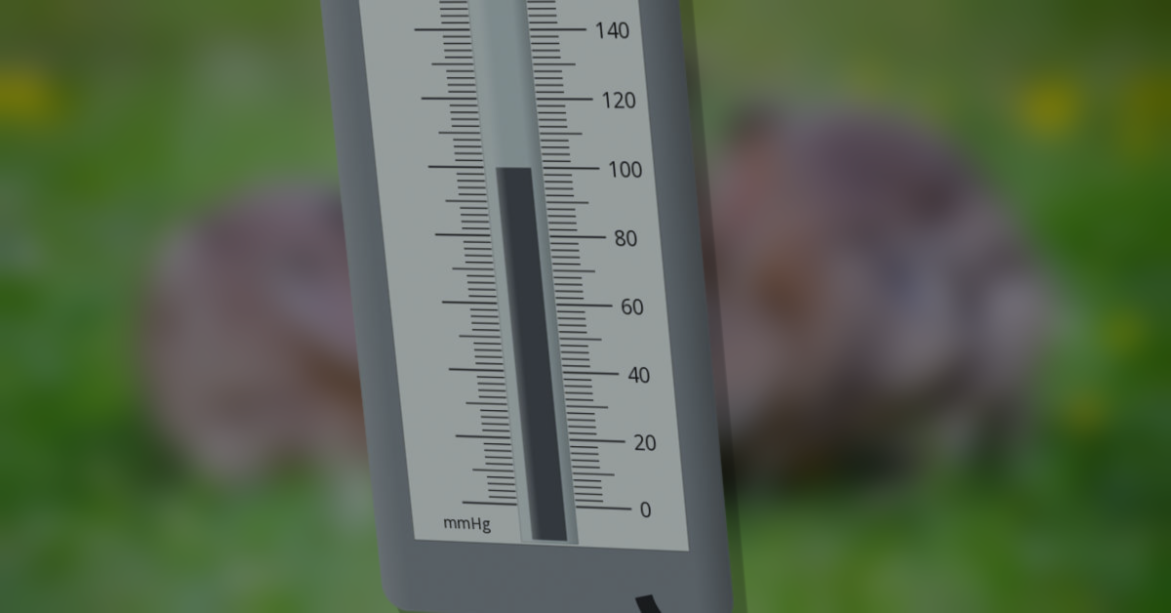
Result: 100mmHg
